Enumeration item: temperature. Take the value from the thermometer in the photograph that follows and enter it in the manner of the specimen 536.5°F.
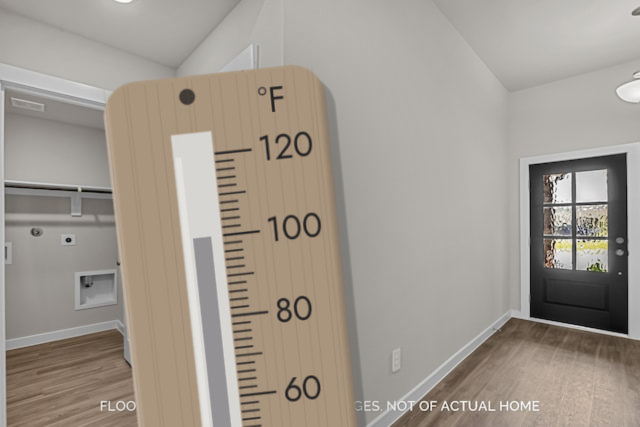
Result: 100°F
